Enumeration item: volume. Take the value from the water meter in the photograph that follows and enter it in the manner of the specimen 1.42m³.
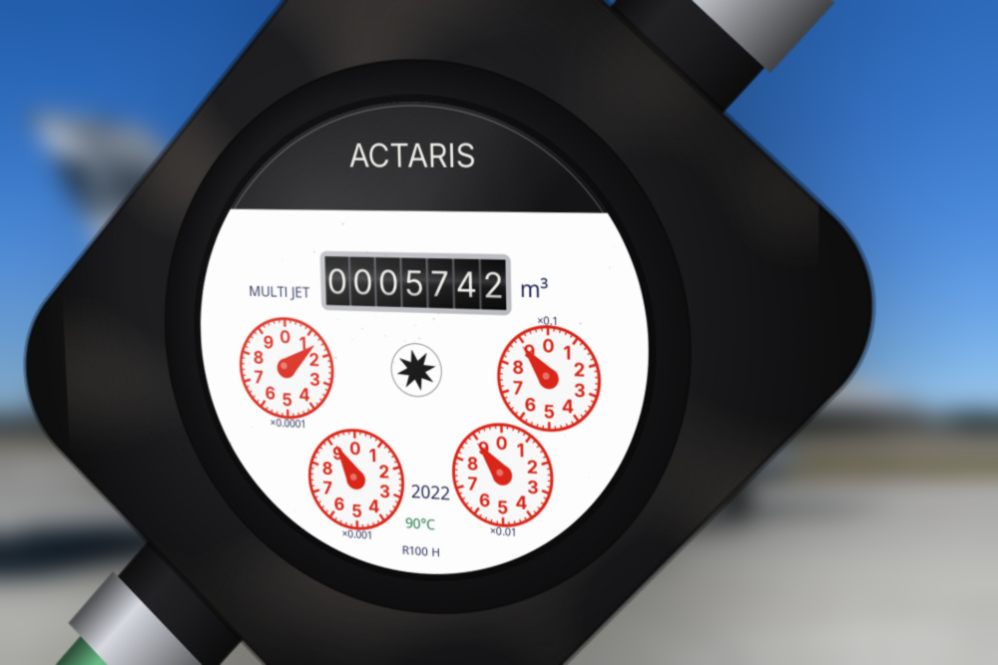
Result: 5742.8891m³
